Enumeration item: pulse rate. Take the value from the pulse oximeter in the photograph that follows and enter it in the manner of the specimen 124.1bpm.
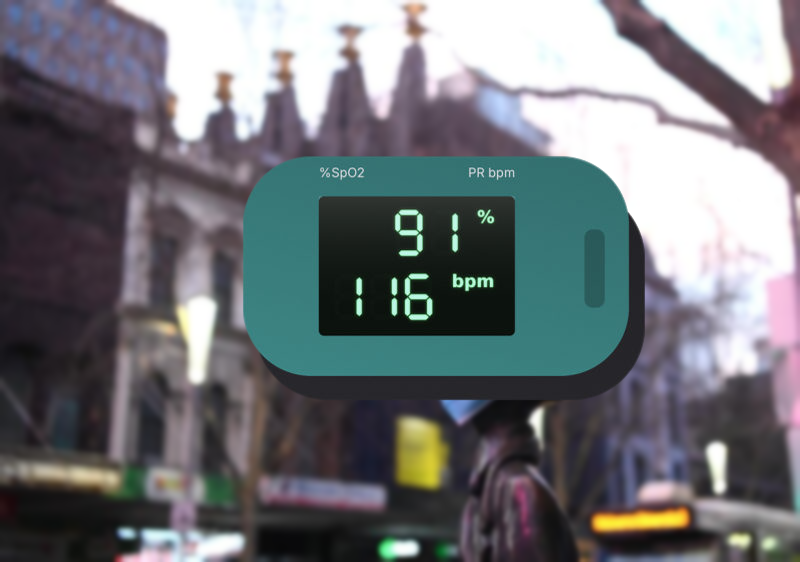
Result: 116bpm
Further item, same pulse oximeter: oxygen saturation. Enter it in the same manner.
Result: 91%
